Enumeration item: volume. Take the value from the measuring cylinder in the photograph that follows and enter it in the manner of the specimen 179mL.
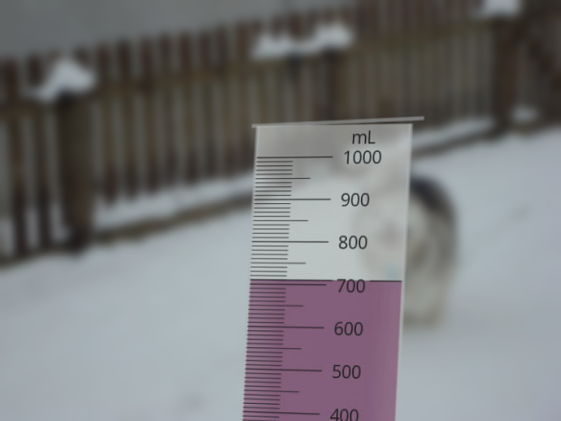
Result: 710mL
